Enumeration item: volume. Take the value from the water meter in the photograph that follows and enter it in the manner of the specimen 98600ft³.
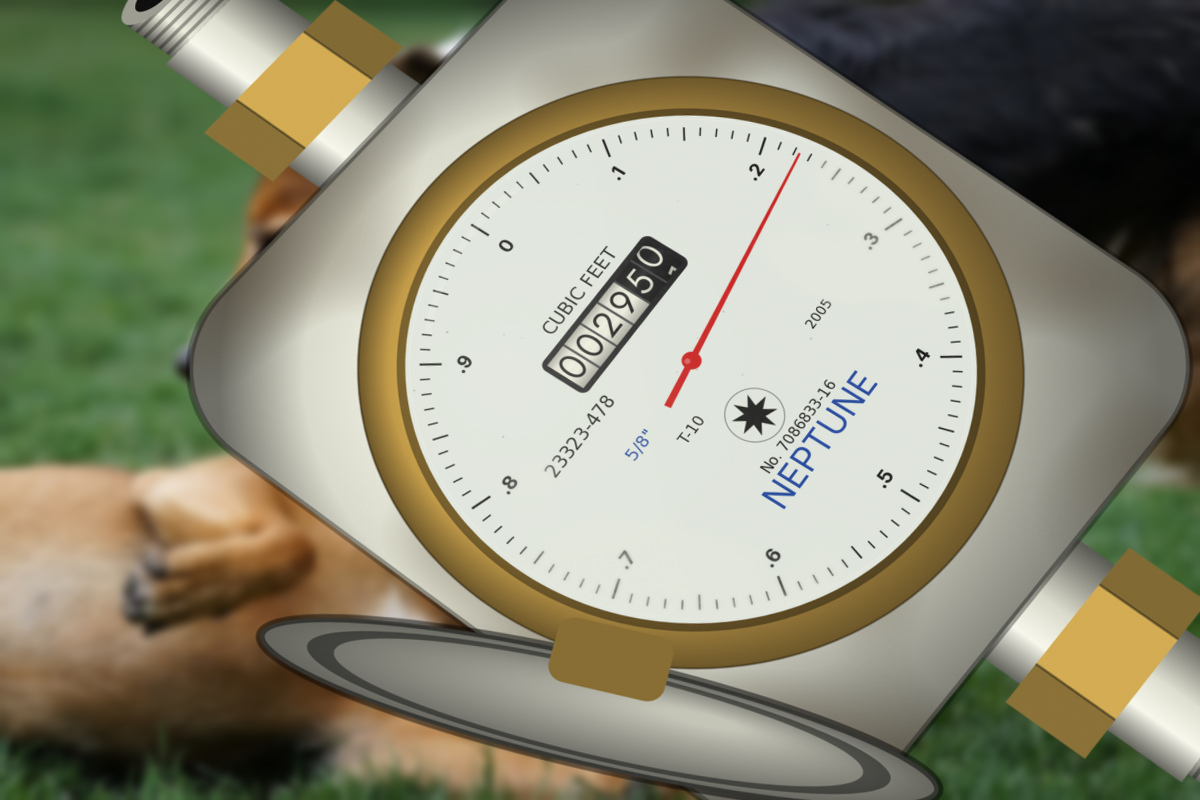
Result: 2950.22ft³
